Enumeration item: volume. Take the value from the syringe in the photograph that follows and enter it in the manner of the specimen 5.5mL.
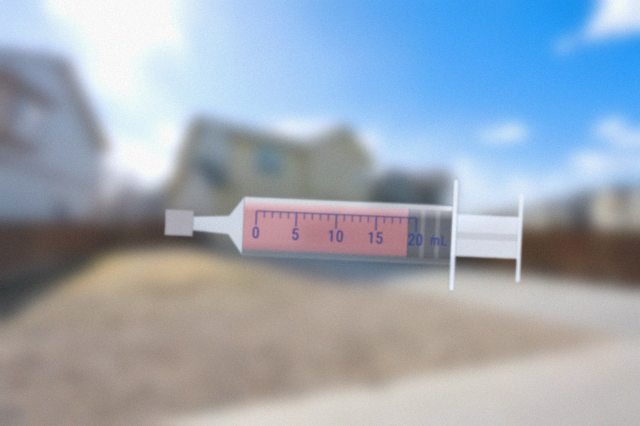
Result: 19mL
